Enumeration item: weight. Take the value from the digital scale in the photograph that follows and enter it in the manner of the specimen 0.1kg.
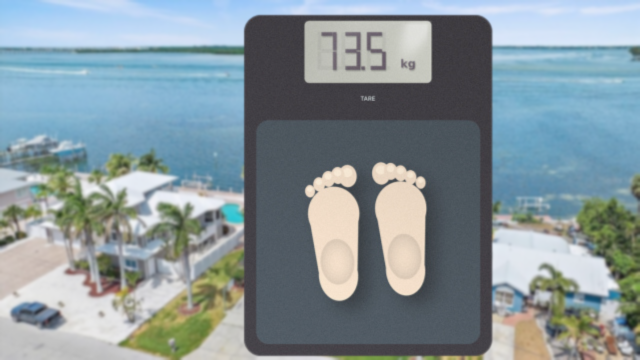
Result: 73.5kg
